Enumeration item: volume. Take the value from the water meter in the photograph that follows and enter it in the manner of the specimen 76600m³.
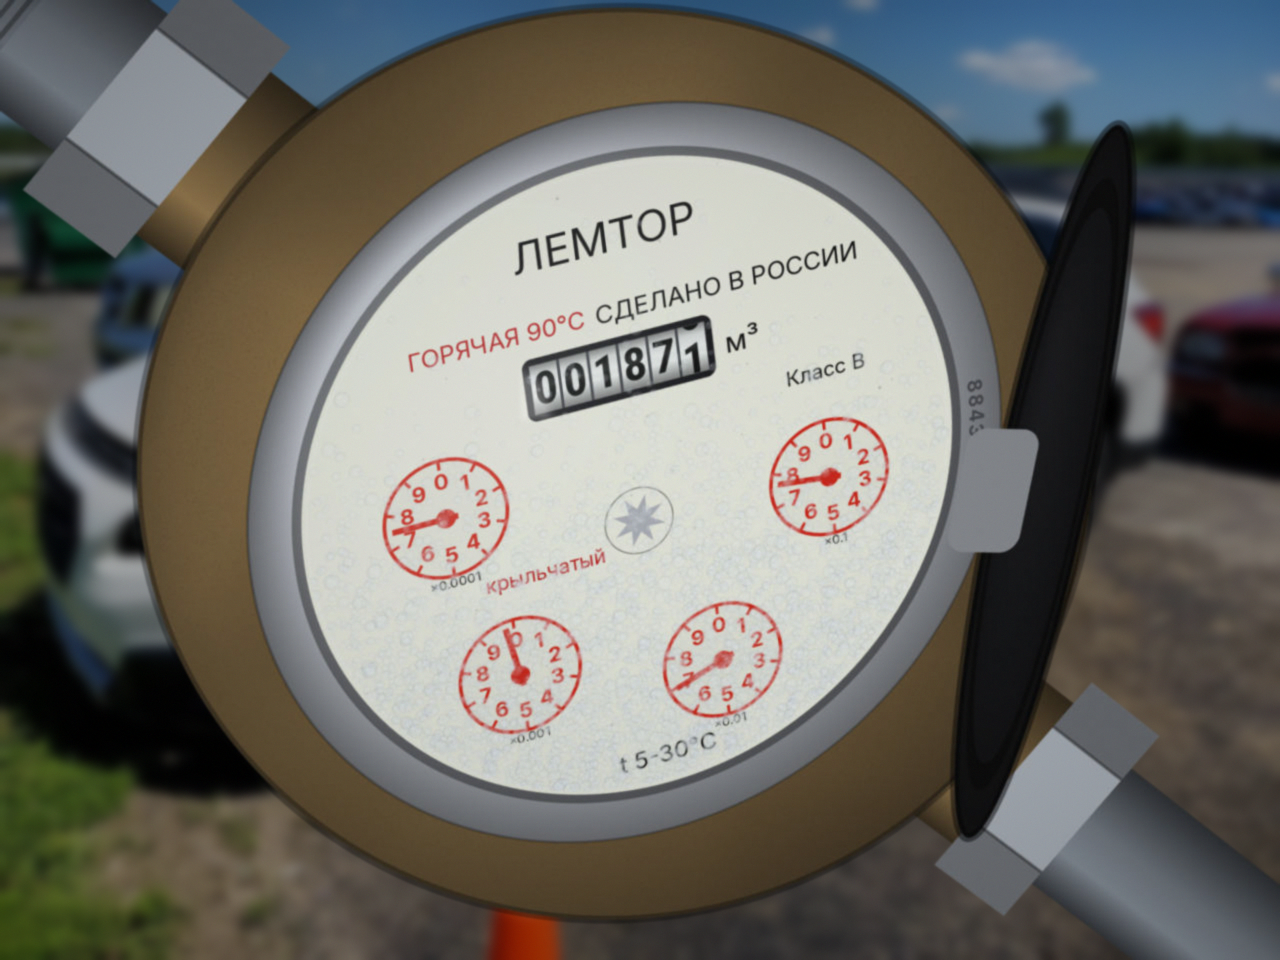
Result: 1870.7697m³
